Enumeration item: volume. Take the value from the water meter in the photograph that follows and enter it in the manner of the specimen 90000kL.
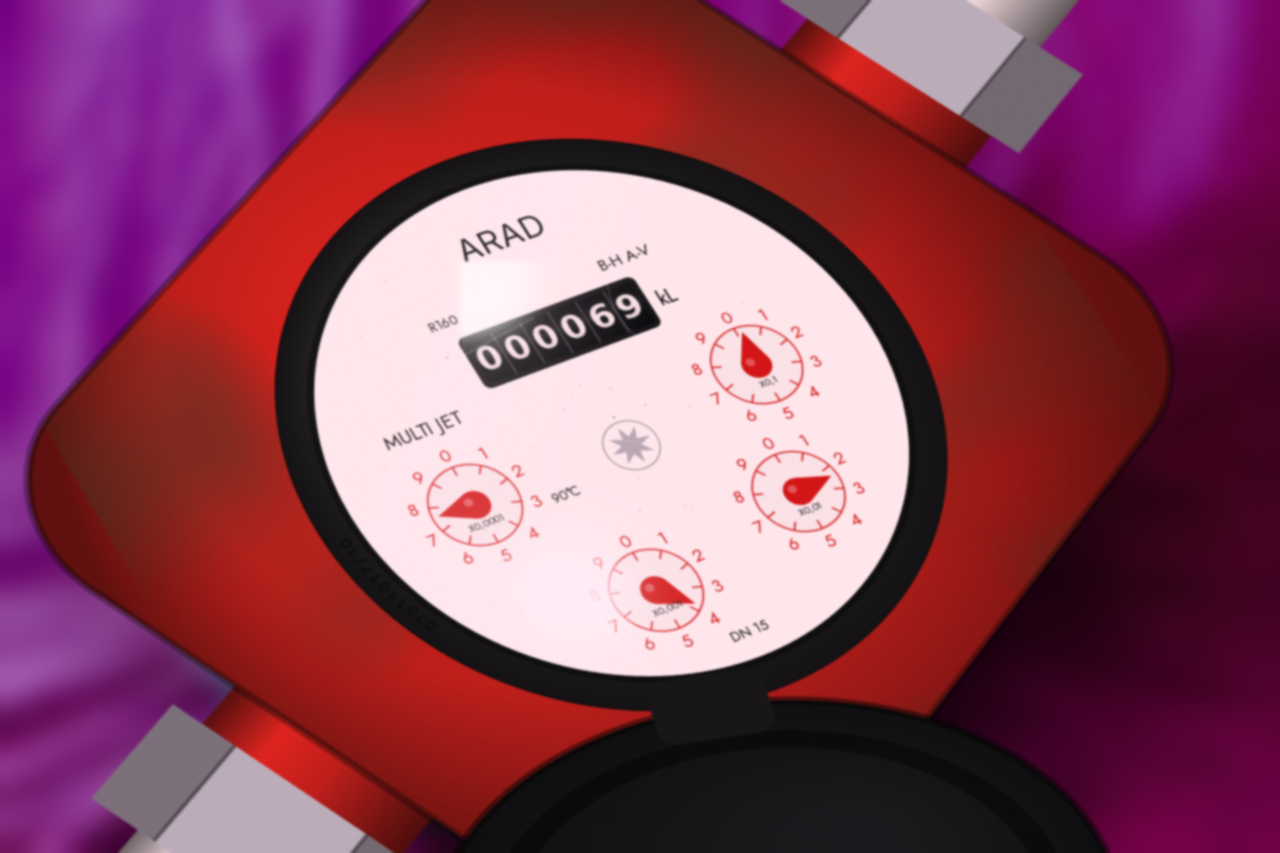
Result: 69.0237kL
